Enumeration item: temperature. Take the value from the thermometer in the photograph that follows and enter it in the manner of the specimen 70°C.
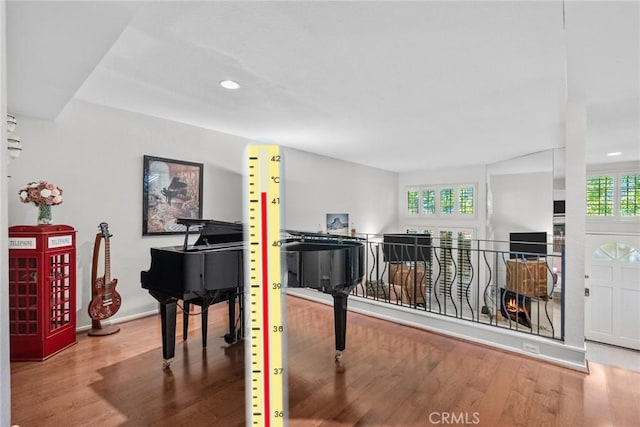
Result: 41.2°C
